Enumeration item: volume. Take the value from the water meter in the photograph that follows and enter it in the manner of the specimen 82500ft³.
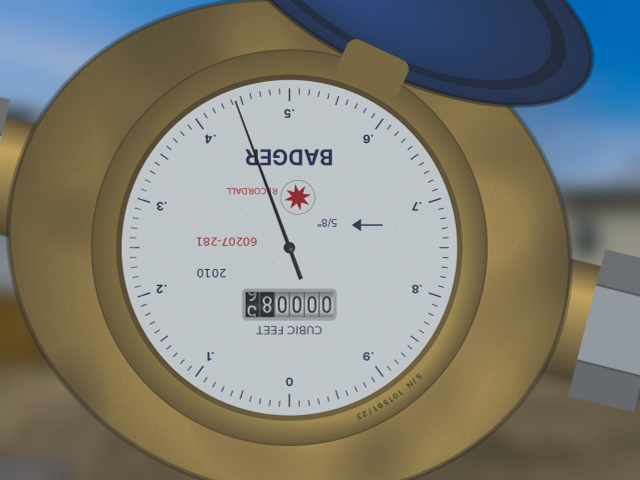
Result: 85.44ft³
